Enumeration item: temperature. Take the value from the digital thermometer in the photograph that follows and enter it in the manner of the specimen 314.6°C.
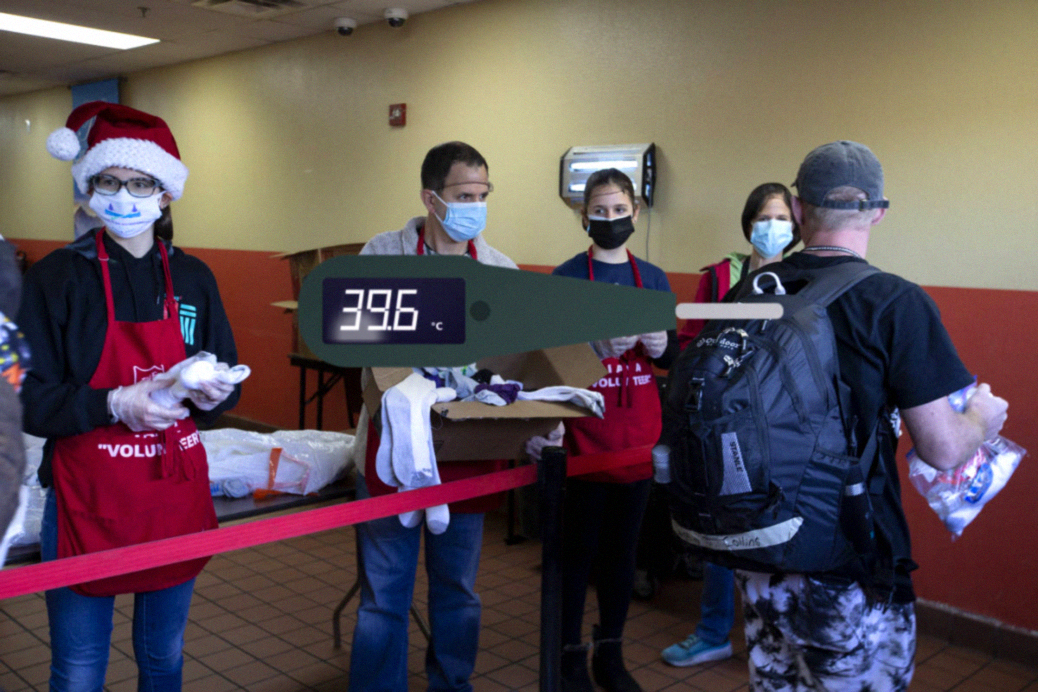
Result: 39.6°C
